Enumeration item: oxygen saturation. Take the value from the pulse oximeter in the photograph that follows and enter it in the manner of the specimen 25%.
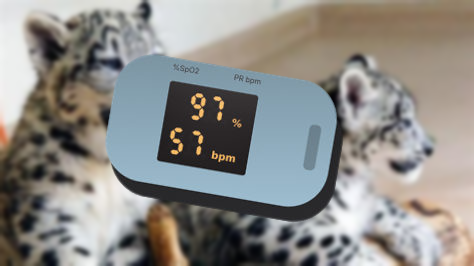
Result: 97%
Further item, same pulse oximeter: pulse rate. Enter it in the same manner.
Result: 57bpm
